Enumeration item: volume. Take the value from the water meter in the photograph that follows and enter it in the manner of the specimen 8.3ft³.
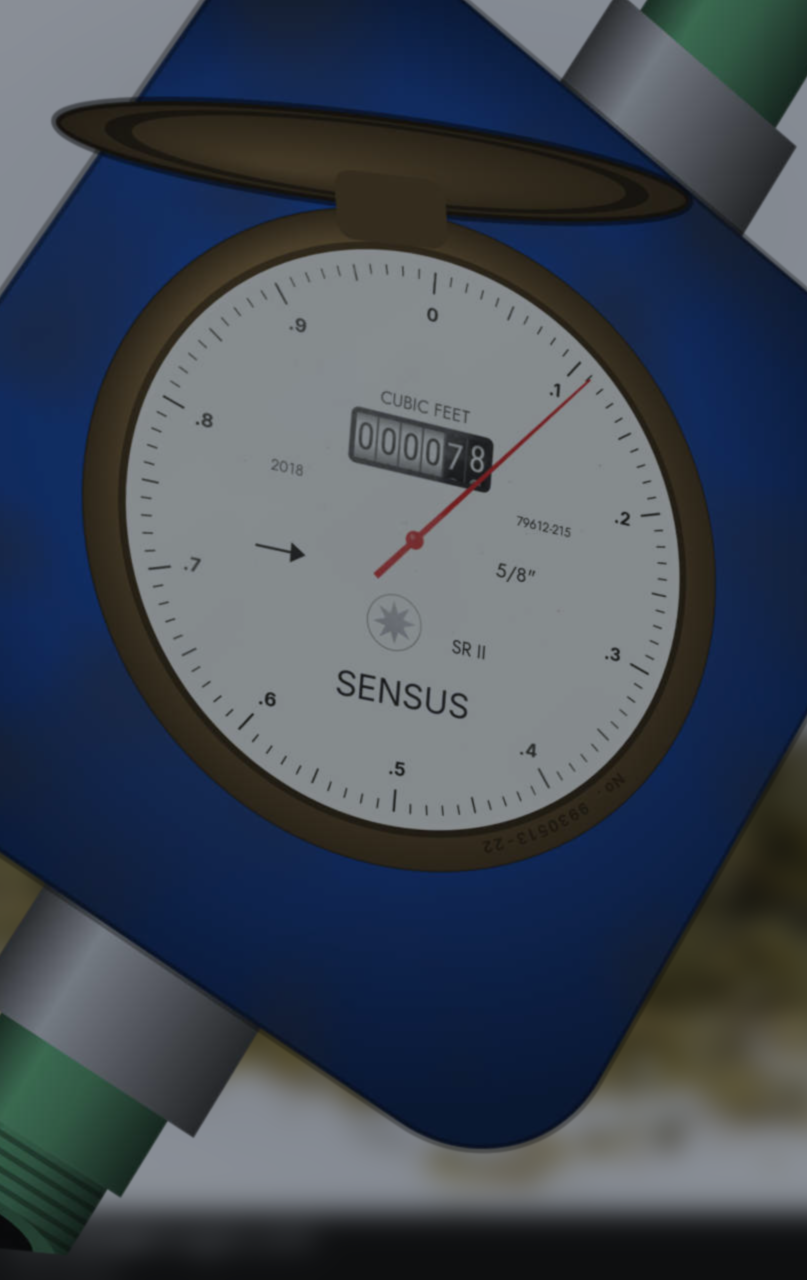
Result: 78.11ft³
